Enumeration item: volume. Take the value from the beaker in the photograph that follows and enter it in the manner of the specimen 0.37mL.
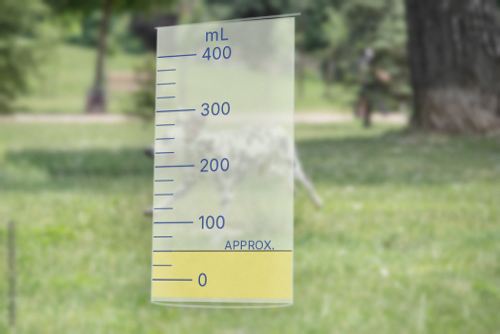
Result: 50mL
